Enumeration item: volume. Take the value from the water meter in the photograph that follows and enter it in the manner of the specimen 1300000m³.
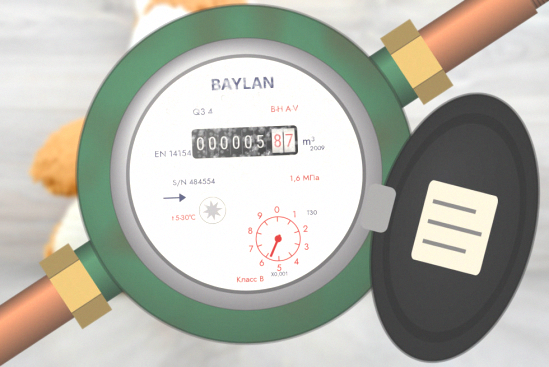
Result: 5.875m³
